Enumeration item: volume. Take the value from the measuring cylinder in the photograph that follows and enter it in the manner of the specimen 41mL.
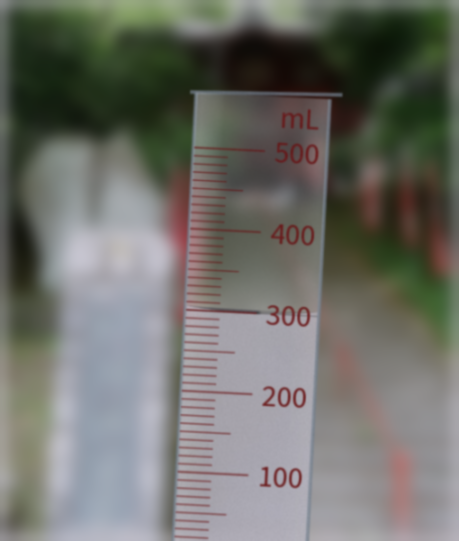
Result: 300mL
